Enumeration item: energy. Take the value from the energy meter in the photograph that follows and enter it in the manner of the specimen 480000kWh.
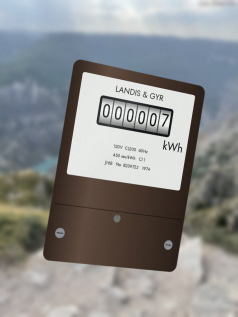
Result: 7kWh
